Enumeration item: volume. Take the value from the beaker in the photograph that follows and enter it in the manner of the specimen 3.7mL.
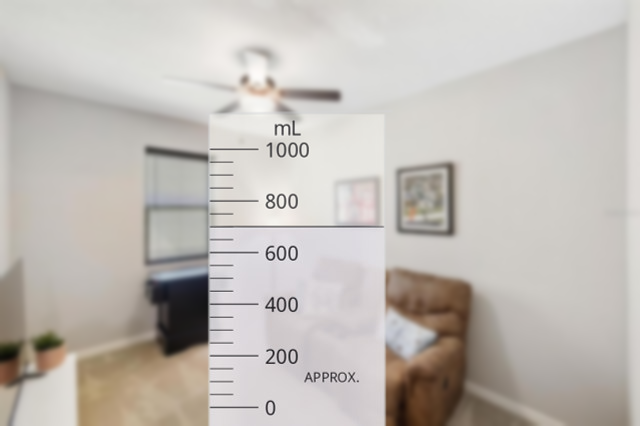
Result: 700mL
